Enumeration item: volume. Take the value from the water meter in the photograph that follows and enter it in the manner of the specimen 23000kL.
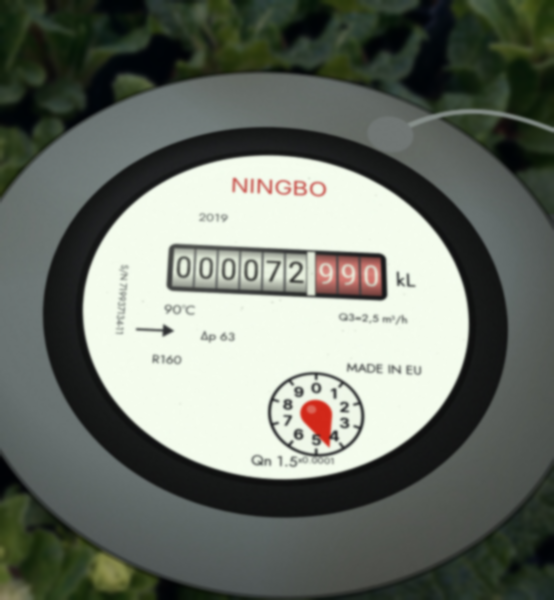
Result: 72.9904kL
